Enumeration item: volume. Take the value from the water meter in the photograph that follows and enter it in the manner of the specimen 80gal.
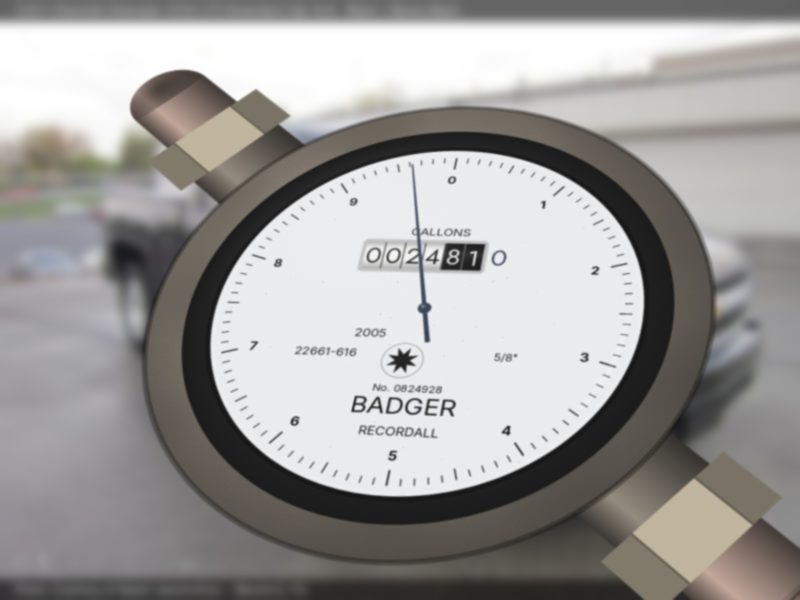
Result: 24809.6gal
